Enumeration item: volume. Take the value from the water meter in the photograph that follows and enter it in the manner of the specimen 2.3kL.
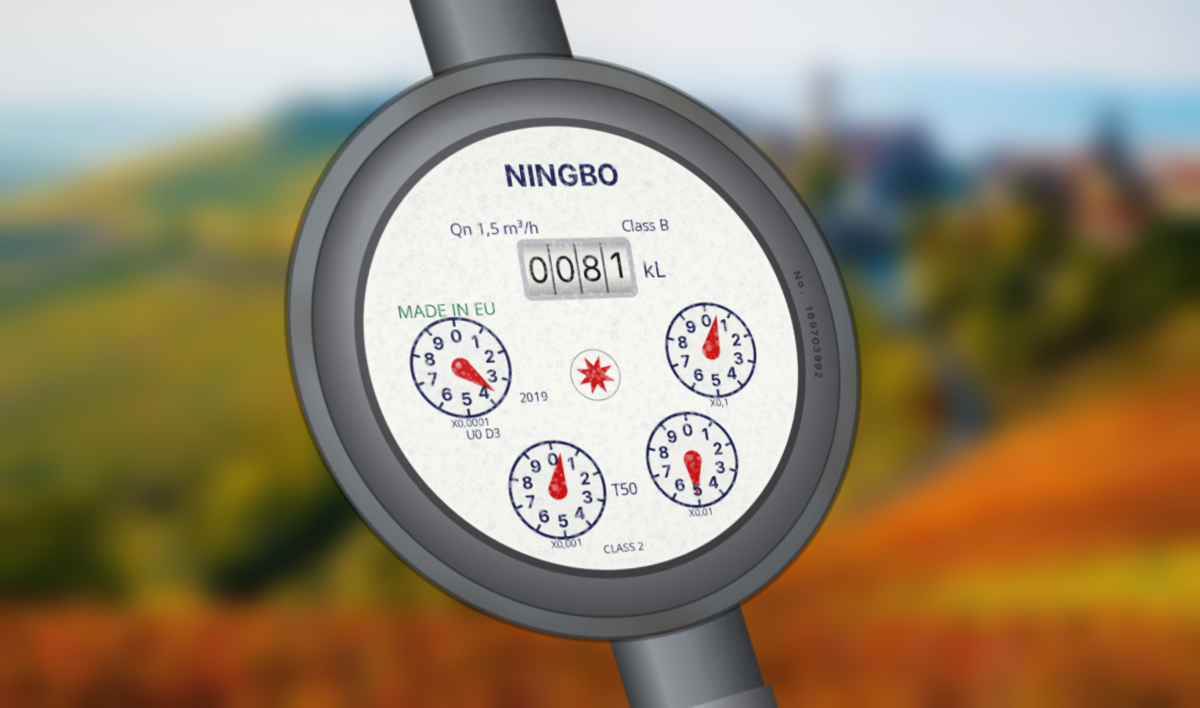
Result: 81.0503kL
